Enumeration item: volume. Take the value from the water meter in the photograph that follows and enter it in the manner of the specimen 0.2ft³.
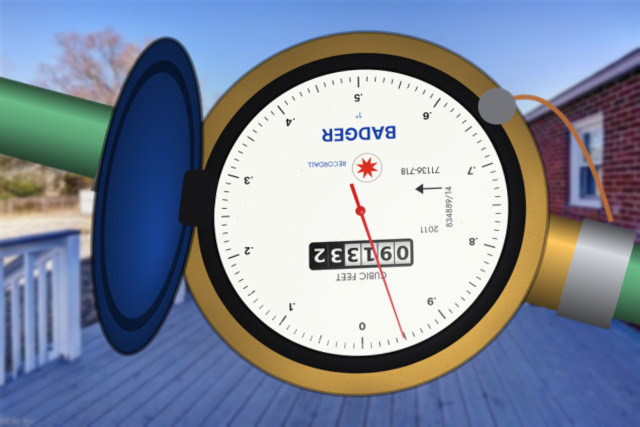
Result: 91331.95ft³
